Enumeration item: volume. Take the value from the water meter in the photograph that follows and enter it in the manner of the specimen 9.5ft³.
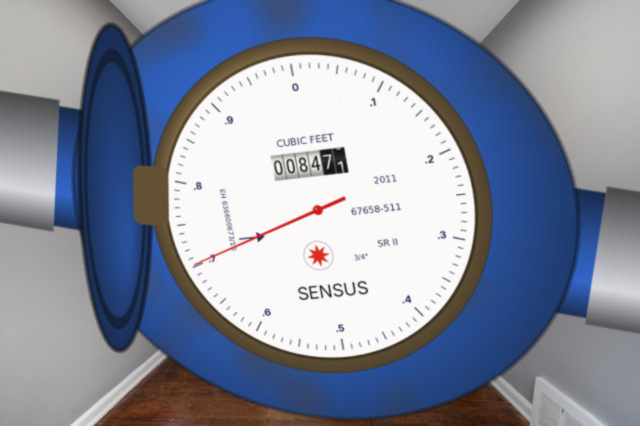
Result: 8470.70ft³
